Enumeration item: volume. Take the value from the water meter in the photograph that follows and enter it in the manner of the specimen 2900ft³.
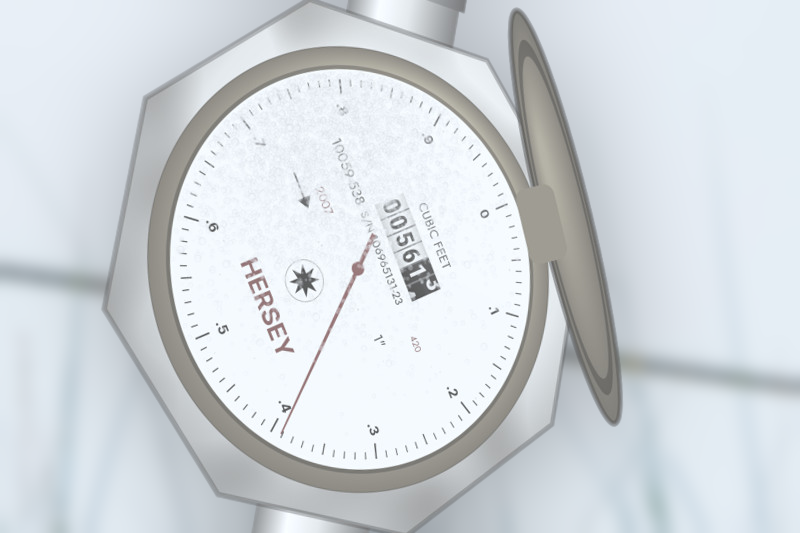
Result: 5613.39ft³
